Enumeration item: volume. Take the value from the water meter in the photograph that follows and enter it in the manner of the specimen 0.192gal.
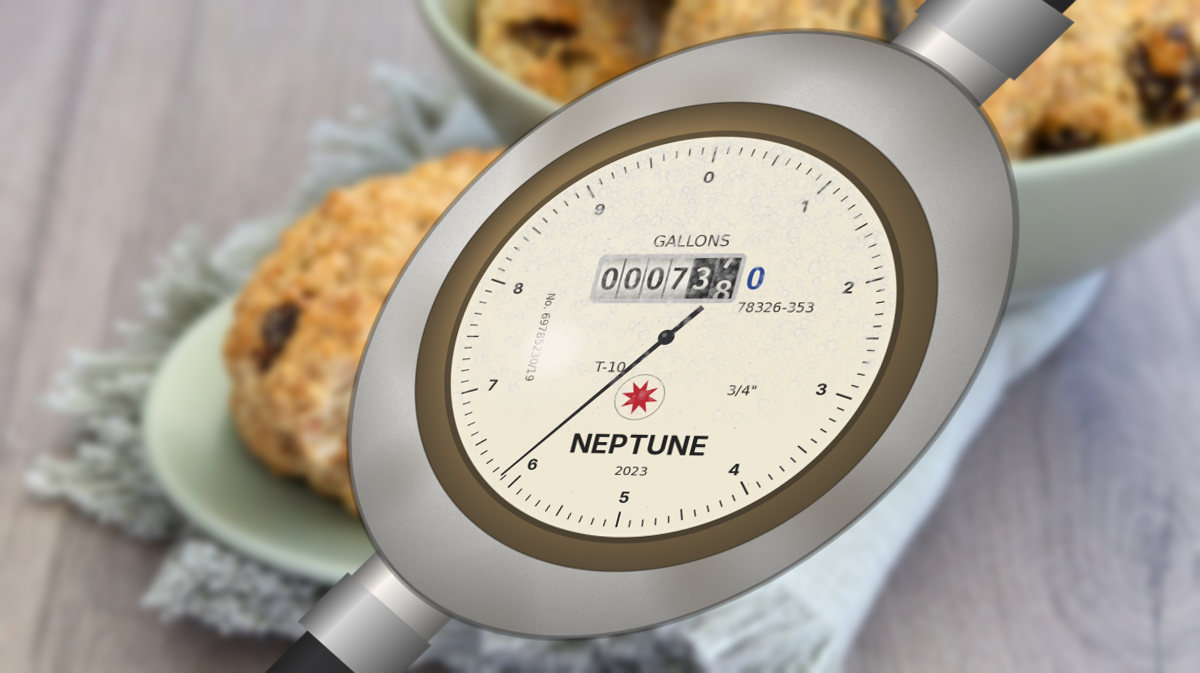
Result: 7376.1gal
